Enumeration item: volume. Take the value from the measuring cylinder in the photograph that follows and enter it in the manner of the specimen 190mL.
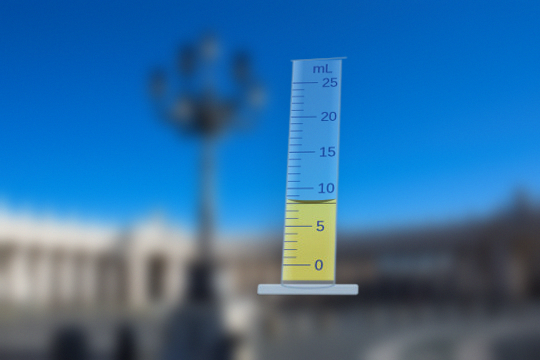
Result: 8mL
